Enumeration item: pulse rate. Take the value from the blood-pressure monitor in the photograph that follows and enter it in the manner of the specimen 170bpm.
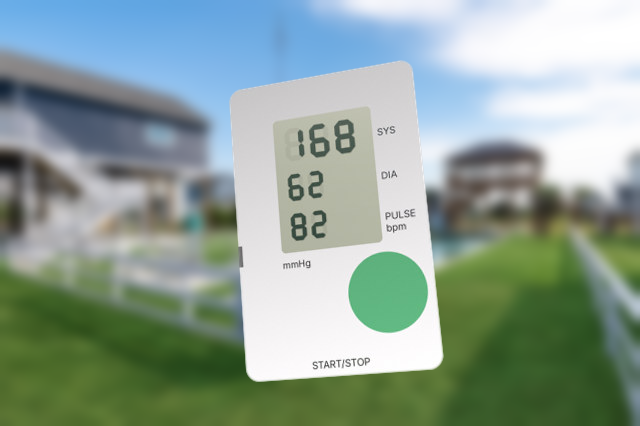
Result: 82bpm
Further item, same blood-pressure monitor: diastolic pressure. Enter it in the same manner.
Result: 62mmHg
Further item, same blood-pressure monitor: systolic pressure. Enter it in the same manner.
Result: 168mmHg
